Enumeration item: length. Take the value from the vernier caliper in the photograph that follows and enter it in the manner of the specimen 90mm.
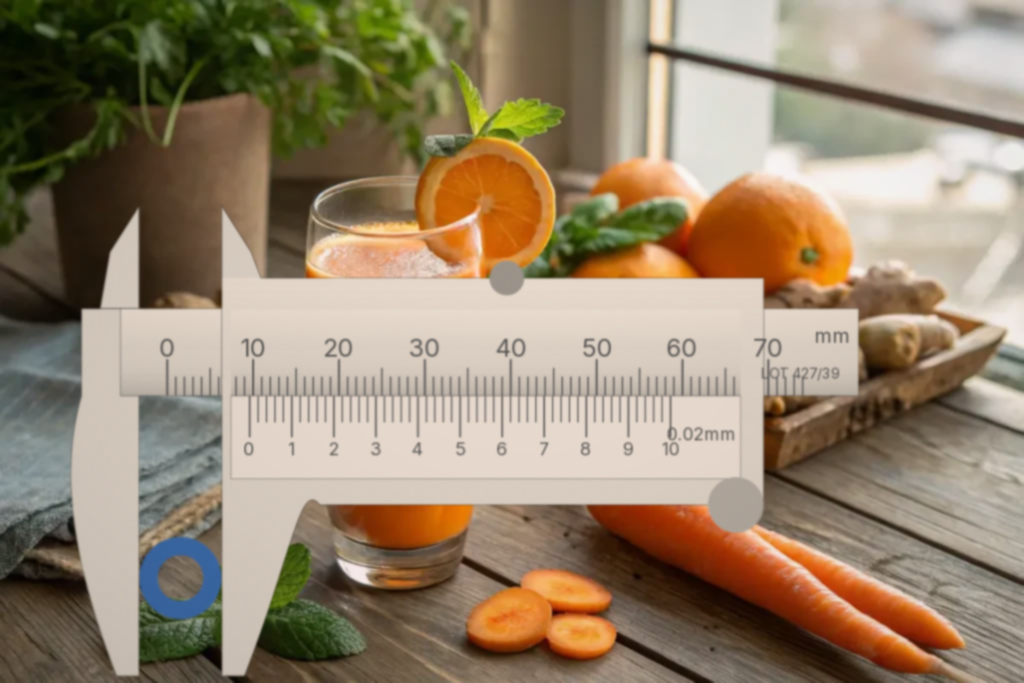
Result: 9.6mm
